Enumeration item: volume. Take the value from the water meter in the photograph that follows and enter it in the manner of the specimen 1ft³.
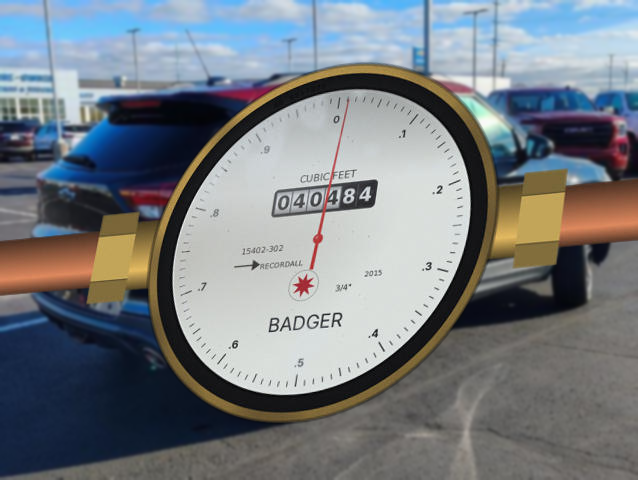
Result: 40484.01ft³
